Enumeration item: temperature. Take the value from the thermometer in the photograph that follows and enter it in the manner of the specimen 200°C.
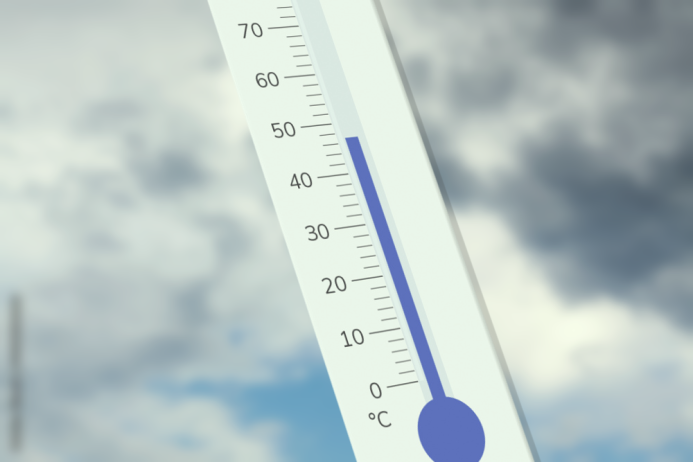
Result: 47°C
